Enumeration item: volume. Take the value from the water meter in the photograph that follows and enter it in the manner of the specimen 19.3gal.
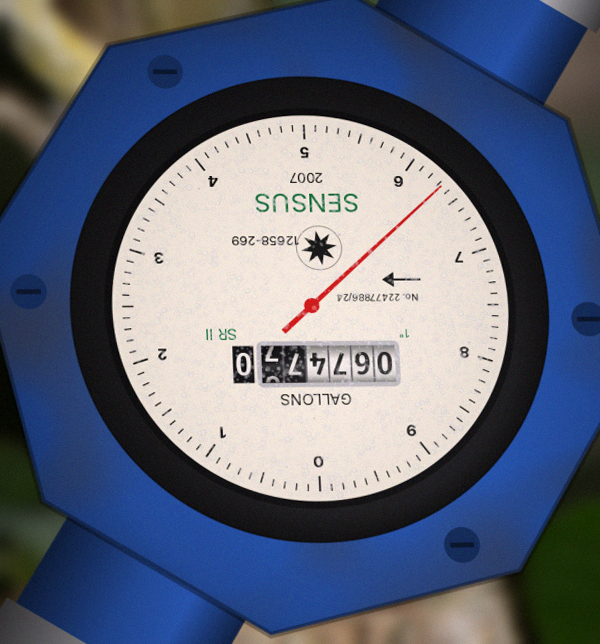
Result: 674766.3gal
